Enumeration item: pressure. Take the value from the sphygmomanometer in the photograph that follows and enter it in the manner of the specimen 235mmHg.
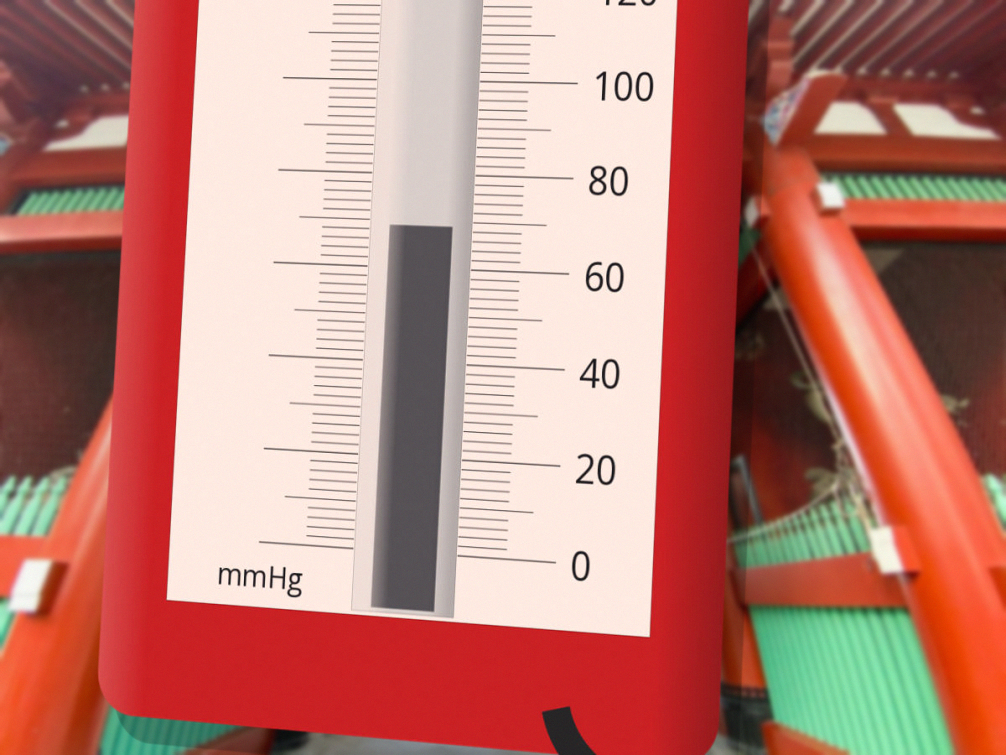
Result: 69mmHg
